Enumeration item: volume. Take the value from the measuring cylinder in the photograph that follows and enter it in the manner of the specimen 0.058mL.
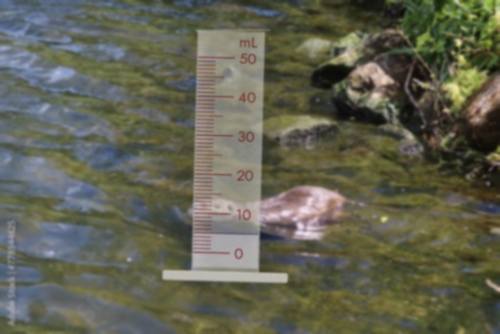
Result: 5mL
